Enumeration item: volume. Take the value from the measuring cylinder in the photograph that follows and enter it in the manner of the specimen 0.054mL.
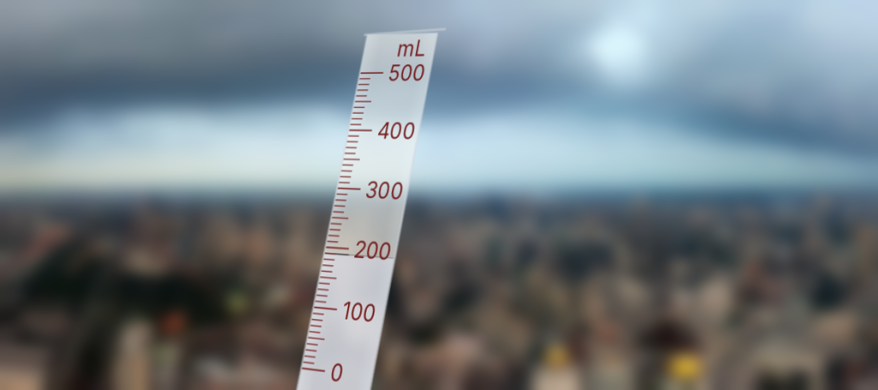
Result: 190mL
